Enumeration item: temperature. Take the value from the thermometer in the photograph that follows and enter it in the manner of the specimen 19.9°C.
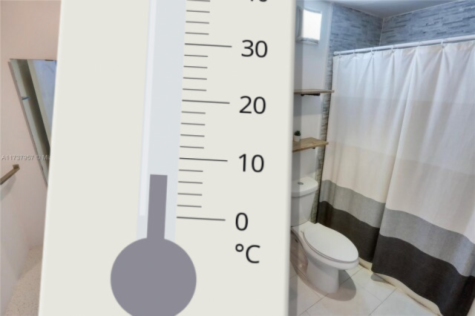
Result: 7°C
